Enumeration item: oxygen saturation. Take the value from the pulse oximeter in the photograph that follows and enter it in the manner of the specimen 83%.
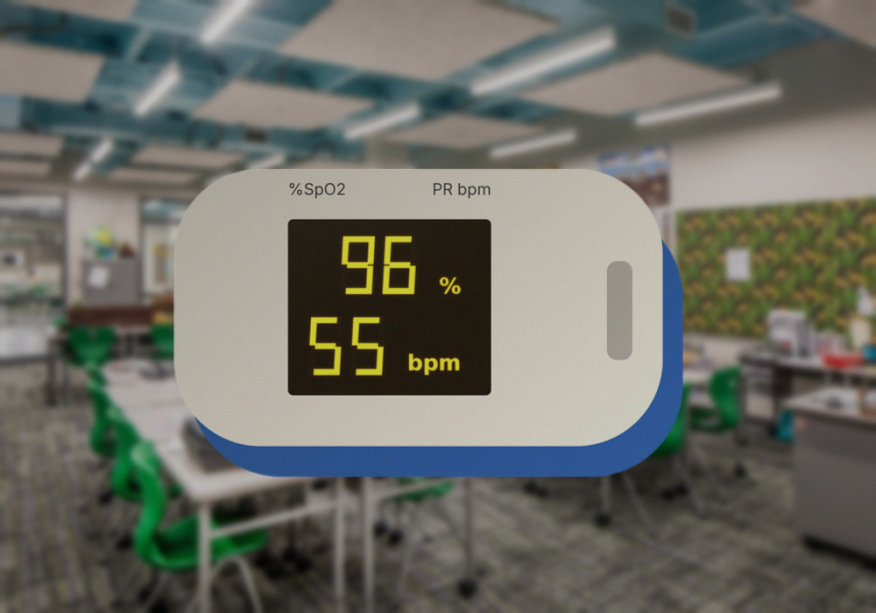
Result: 96%
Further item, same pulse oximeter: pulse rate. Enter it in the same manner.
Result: 55bpm
